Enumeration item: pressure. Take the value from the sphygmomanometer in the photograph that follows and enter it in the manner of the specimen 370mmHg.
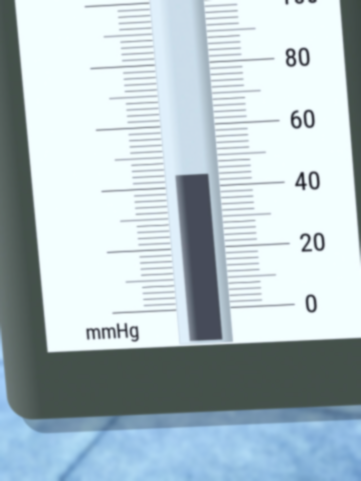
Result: 44mmHg
